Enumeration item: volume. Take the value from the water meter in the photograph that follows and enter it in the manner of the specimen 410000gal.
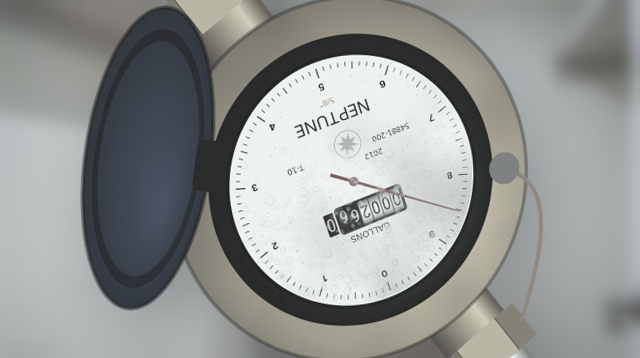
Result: 2658.5gal
